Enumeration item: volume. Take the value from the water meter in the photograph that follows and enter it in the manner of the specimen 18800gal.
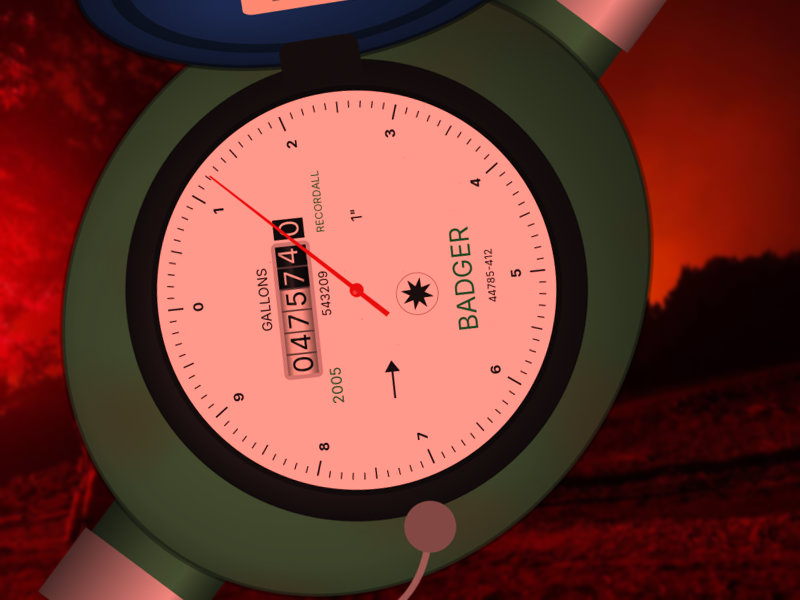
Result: 475741.2gal
